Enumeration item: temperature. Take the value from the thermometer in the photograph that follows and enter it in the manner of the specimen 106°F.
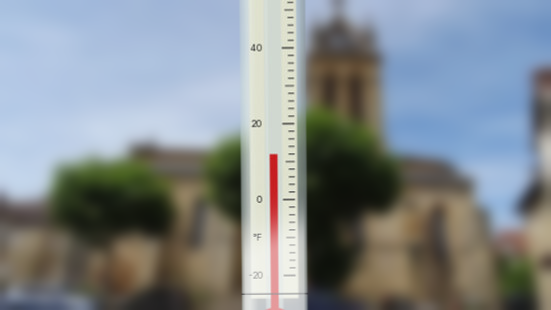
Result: 12°F
